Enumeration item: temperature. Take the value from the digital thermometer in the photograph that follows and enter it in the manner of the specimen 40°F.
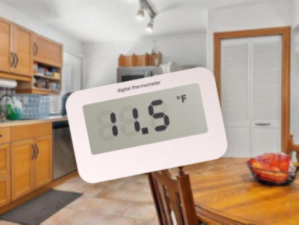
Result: 11.5°F
